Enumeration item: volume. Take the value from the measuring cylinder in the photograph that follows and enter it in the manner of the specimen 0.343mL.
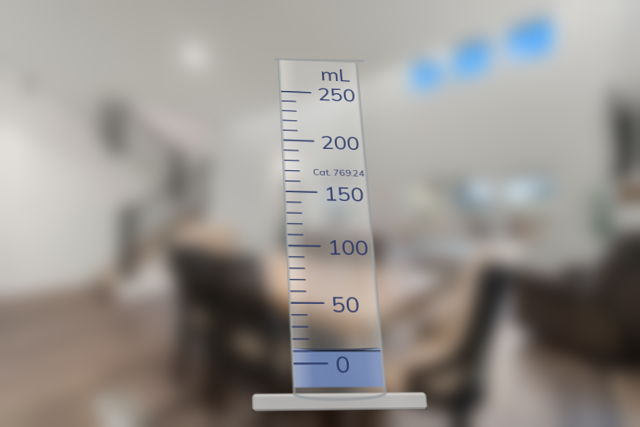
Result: 10mL
